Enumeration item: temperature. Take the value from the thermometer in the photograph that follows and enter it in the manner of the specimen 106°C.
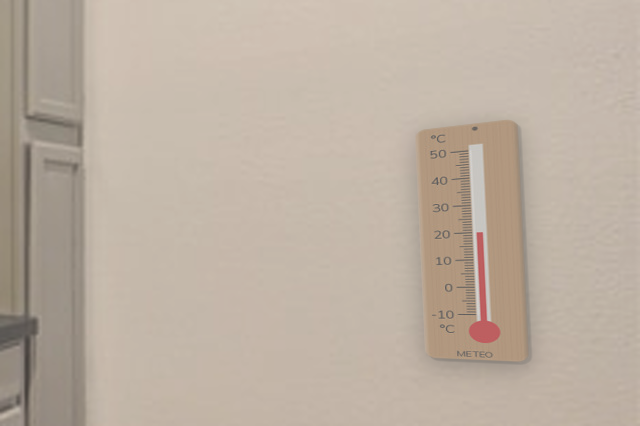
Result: 20°C
